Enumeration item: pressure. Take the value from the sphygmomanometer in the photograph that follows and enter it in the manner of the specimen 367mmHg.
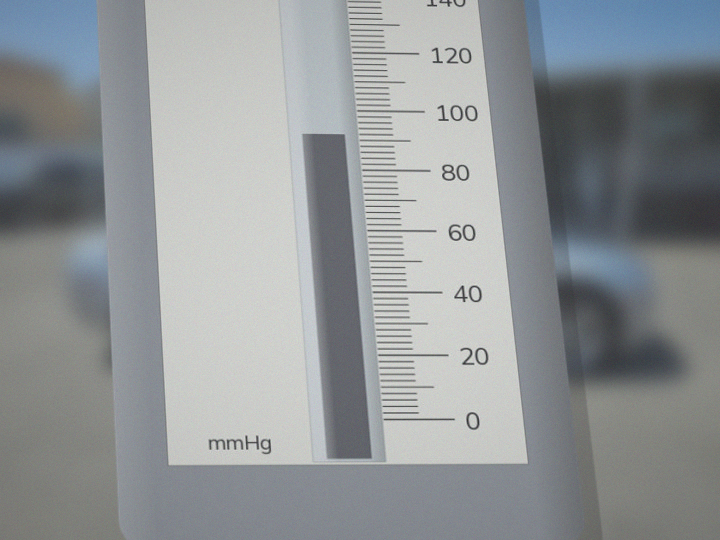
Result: 92mmHg
